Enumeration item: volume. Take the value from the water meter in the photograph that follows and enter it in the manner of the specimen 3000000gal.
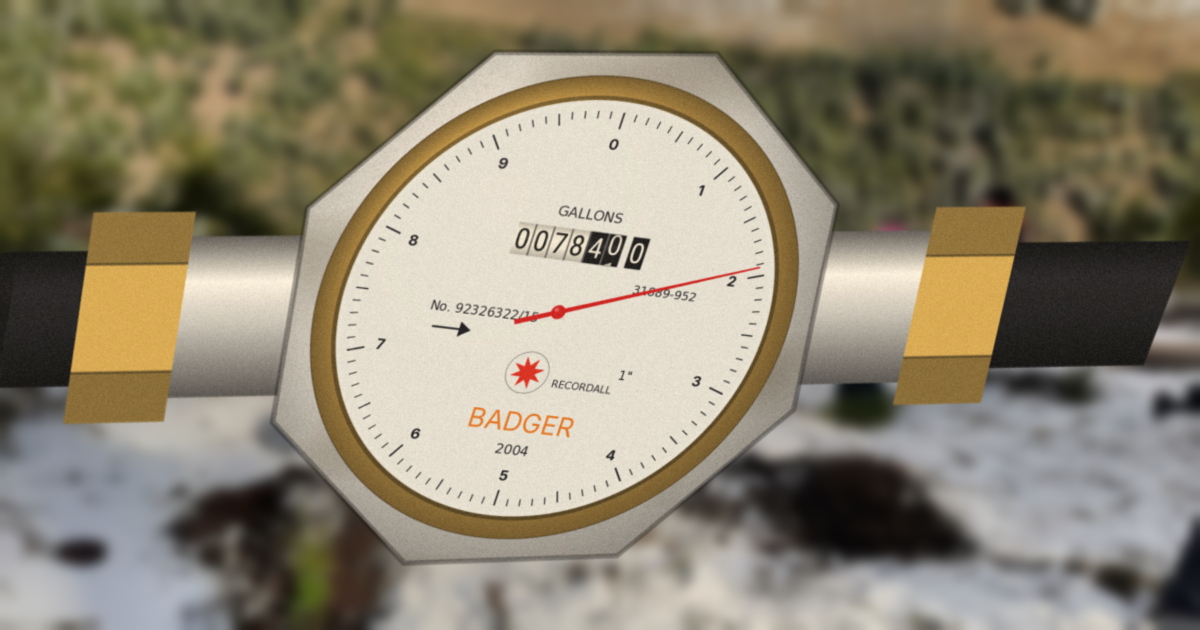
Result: 78401.9gal
